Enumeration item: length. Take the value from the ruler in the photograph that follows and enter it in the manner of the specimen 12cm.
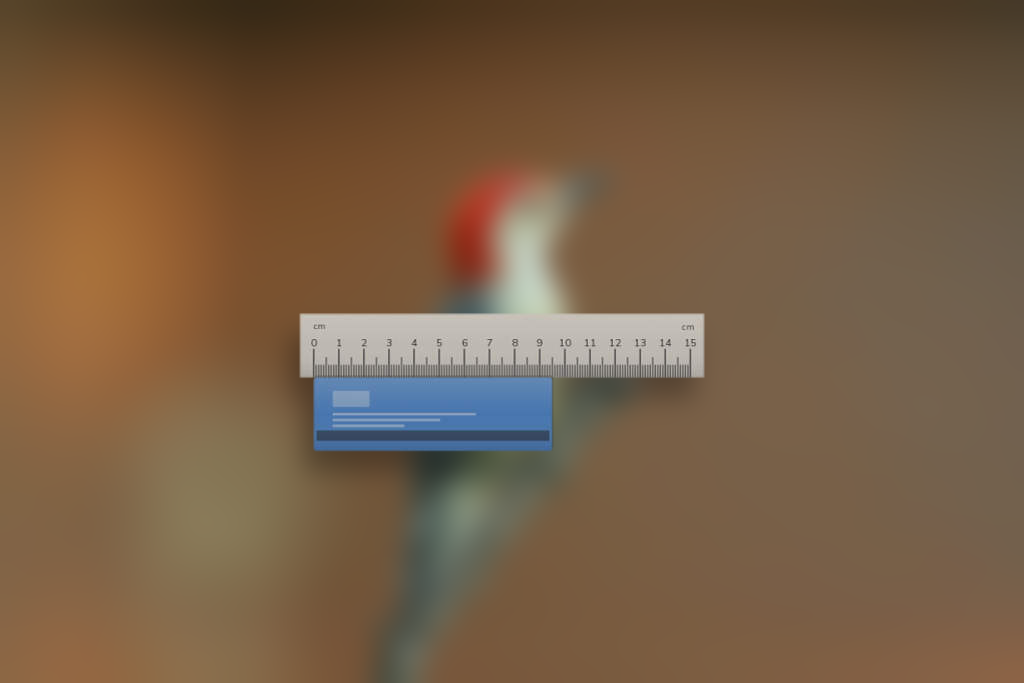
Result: 9.5cm
